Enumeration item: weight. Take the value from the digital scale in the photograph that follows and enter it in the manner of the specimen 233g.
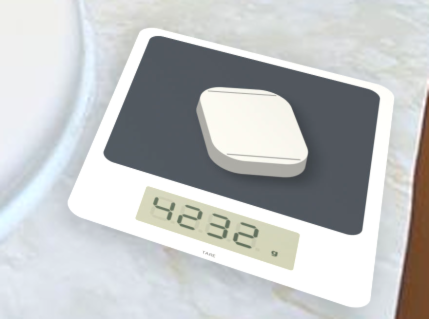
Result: 4232g
